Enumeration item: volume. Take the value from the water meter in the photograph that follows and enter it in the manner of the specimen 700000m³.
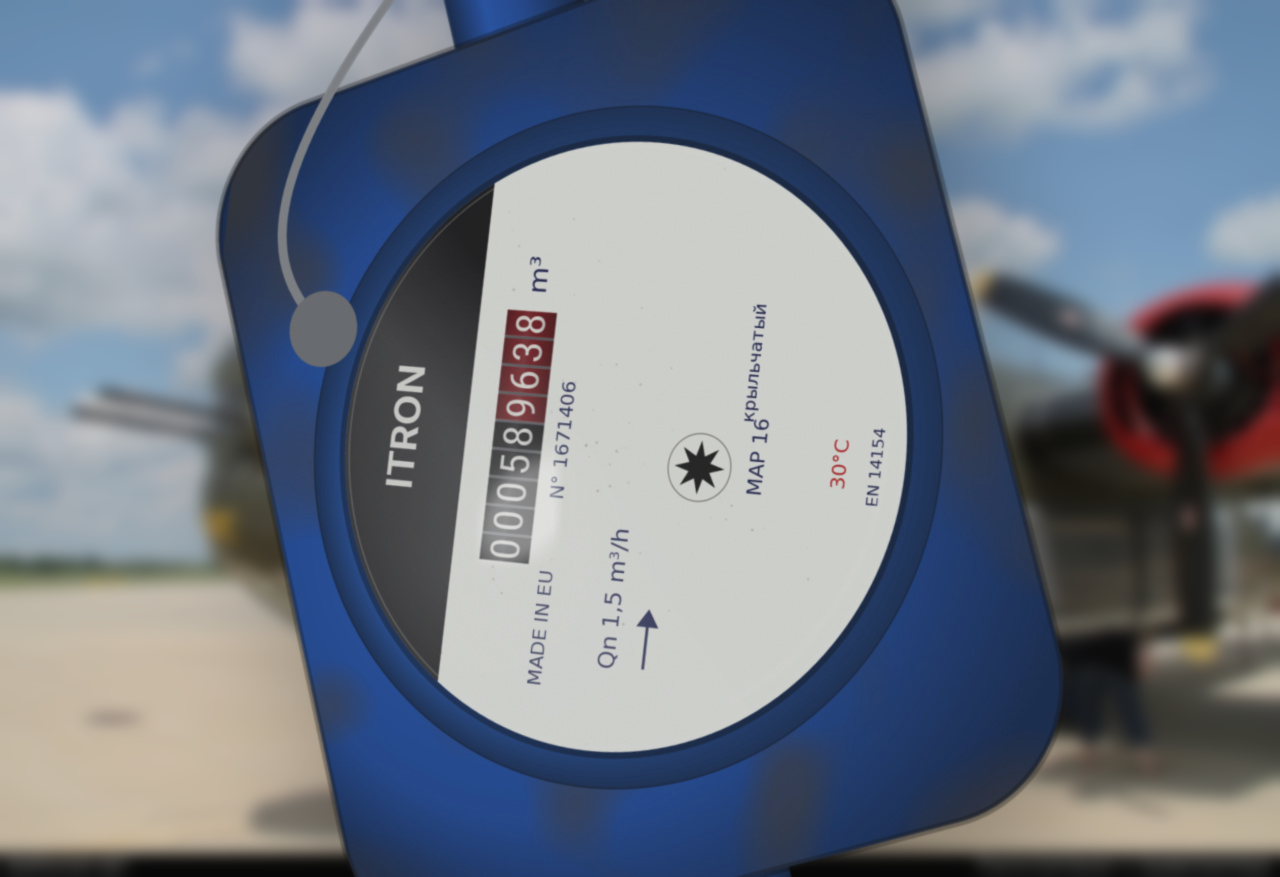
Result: 58.9638m³
